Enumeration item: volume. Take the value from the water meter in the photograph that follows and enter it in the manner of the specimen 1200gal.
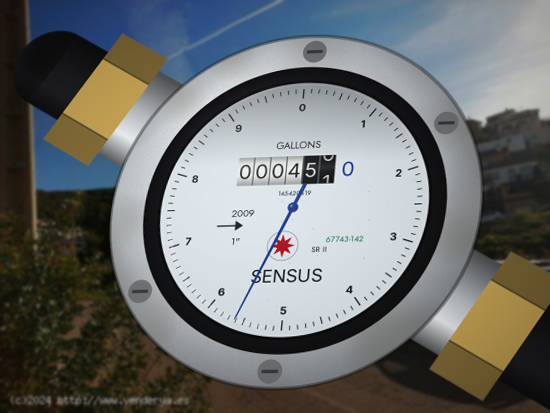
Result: 4505.6gal
